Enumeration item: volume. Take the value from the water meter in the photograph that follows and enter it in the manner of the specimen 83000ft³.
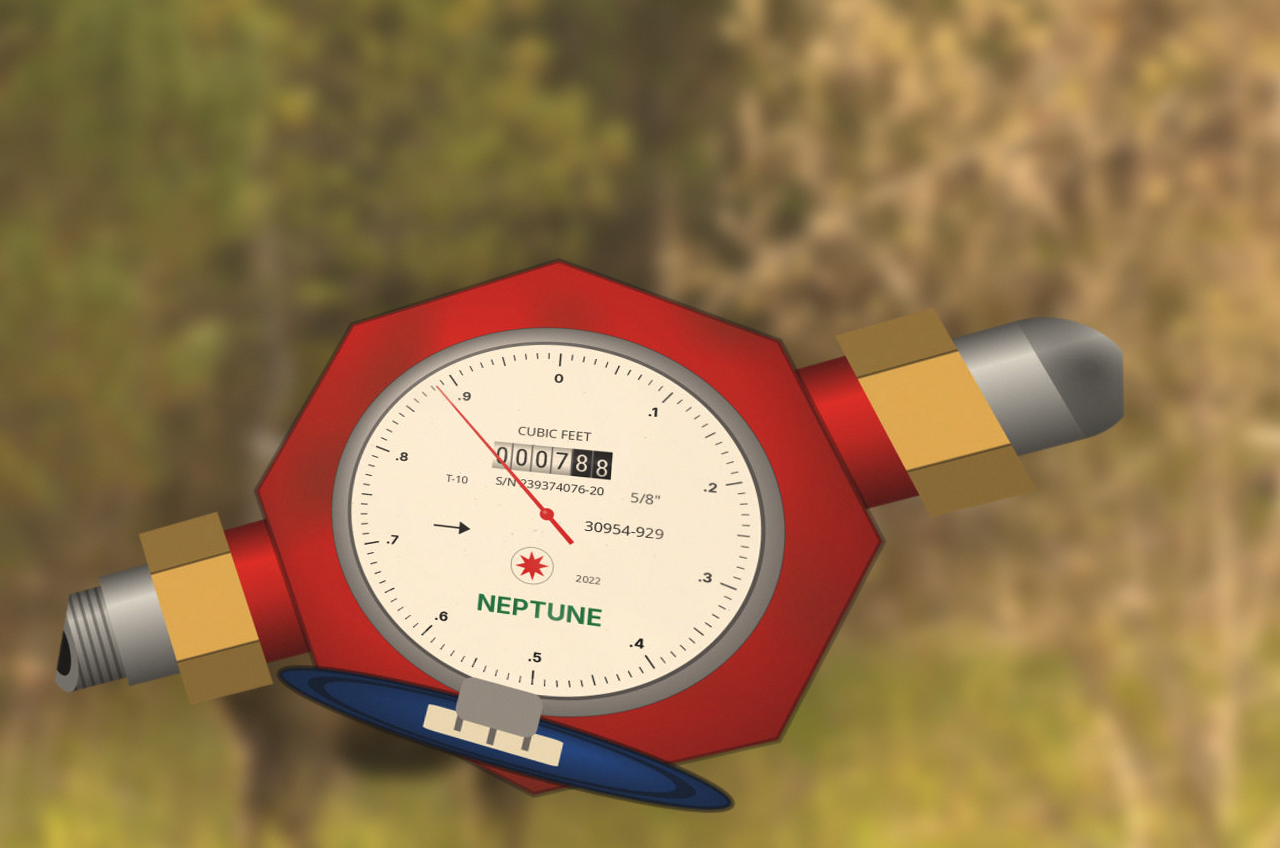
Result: 787.88ft³
